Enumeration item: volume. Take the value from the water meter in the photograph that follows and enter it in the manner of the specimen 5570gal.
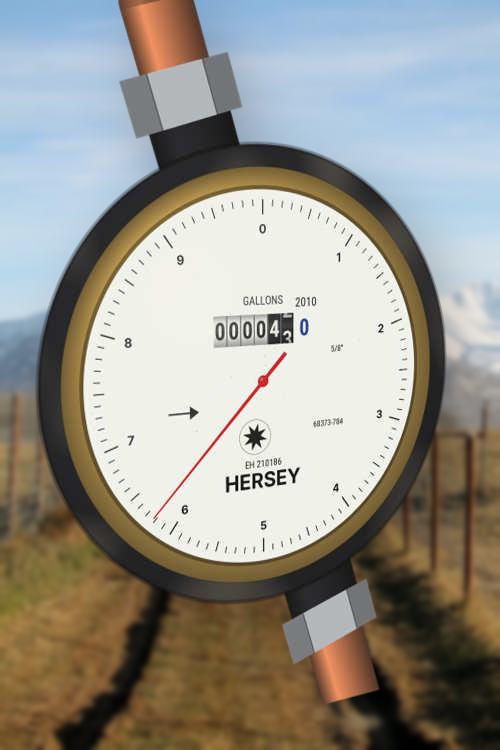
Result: 426.2gal
